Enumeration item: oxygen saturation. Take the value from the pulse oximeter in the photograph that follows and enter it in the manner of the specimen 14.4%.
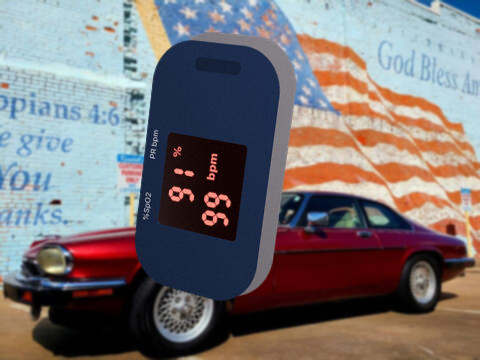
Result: 91%
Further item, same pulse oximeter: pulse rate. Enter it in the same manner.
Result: 99bpm
